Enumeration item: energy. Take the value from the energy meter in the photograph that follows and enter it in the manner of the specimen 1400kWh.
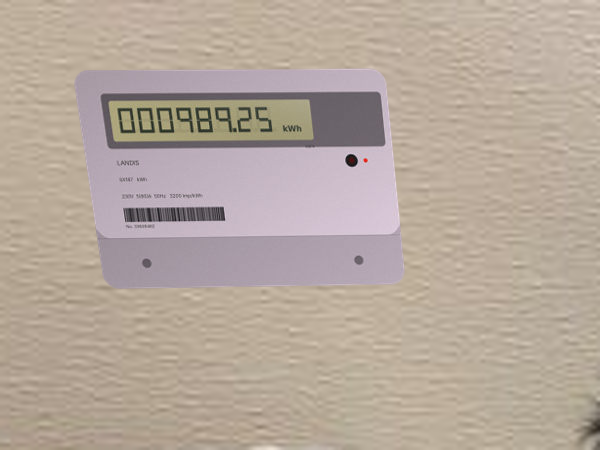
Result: 989.25kWh
